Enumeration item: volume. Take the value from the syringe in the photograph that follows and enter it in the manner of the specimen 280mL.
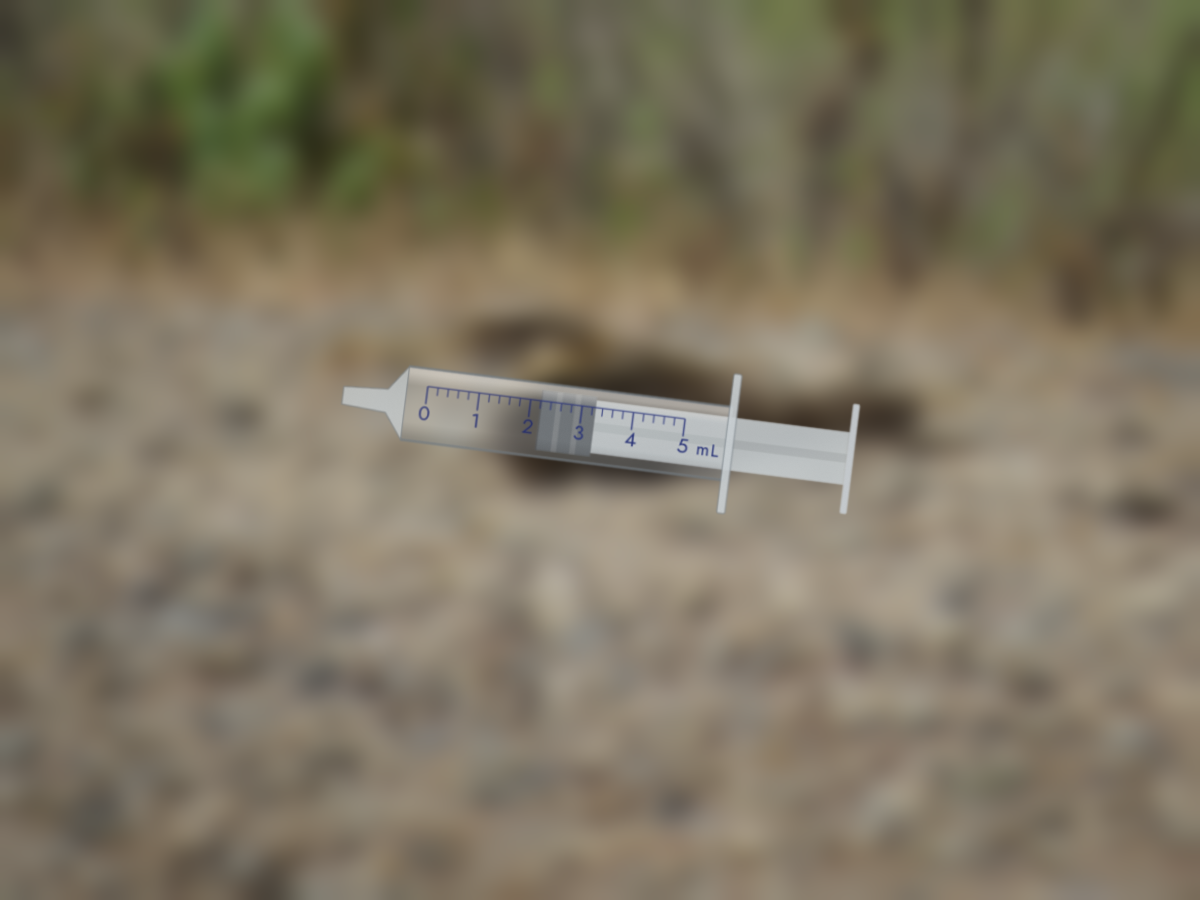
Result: 2.2mL
